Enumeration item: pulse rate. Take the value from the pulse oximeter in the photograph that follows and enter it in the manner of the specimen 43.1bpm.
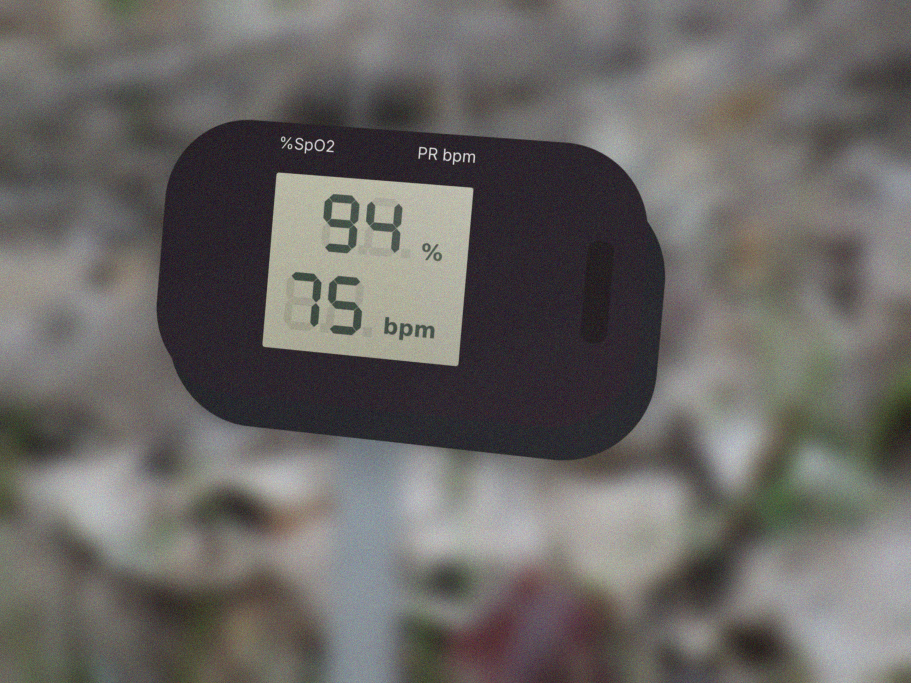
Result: 75bpm
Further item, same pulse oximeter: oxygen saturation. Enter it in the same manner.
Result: 94%
